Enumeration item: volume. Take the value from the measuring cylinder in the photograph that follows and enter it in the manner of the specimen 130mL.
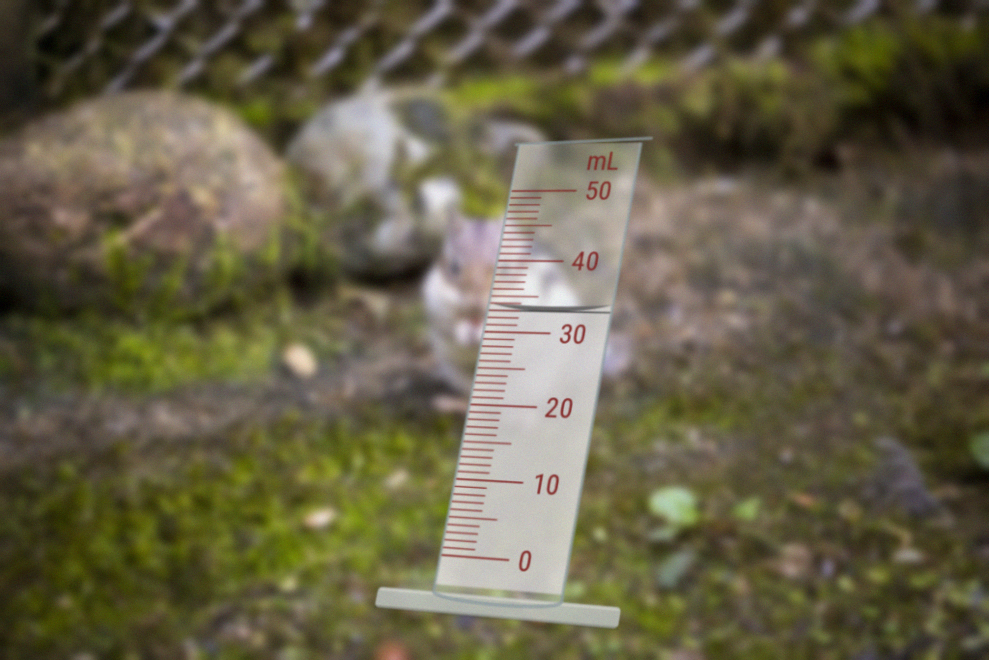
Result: 33mL
